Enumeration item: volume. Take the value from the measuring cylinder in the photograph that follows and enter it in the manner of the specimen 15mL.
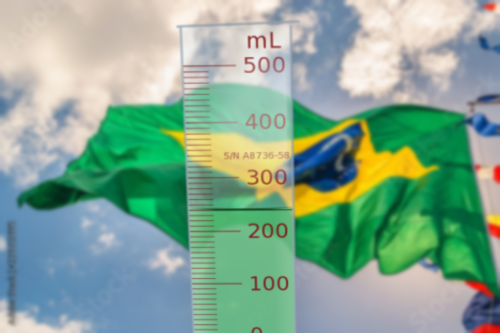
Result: 240mL
